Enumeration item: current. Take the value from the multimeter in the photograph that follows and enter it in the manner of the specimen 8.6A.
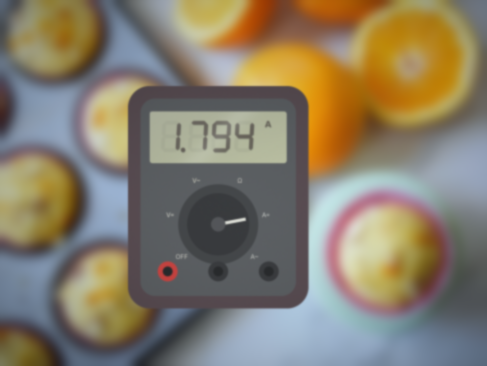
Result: 1.794A
